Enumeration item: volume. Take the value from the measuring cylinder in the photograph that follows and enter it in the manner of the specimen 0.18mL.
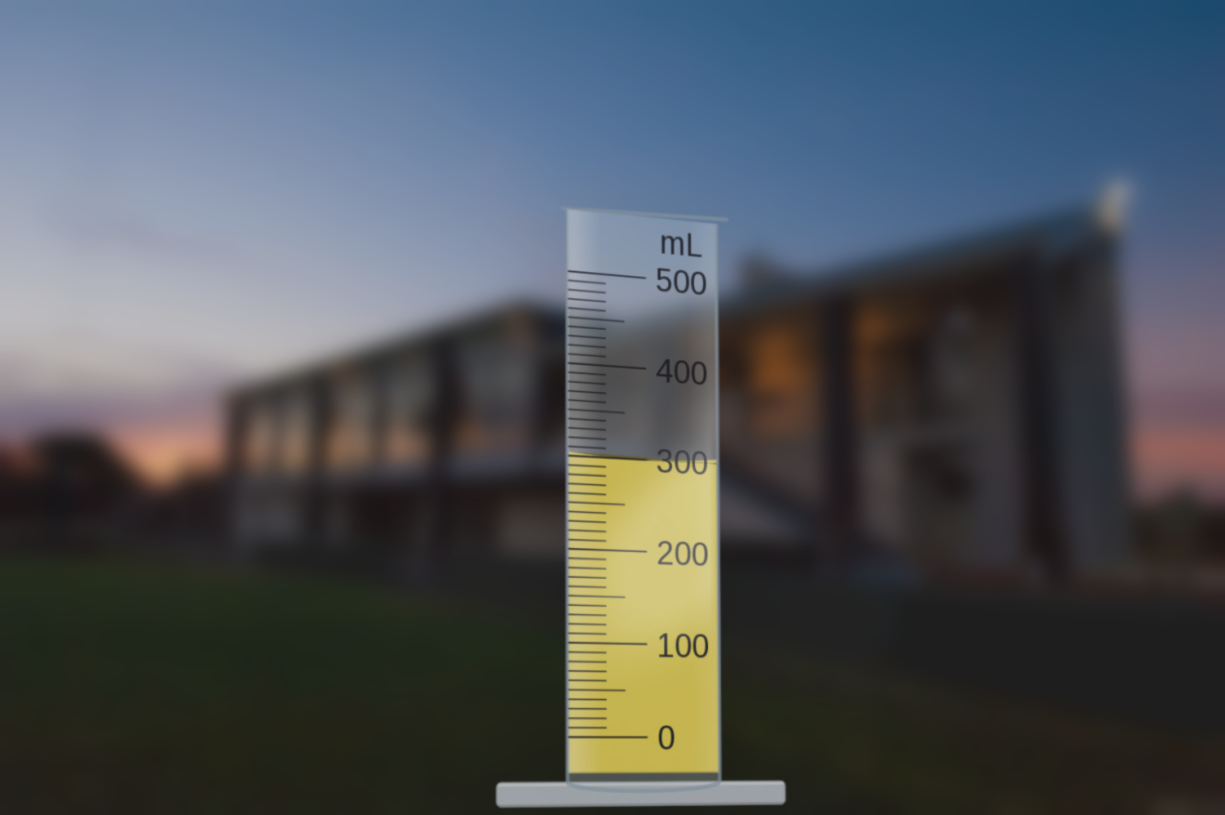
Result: 300mL
